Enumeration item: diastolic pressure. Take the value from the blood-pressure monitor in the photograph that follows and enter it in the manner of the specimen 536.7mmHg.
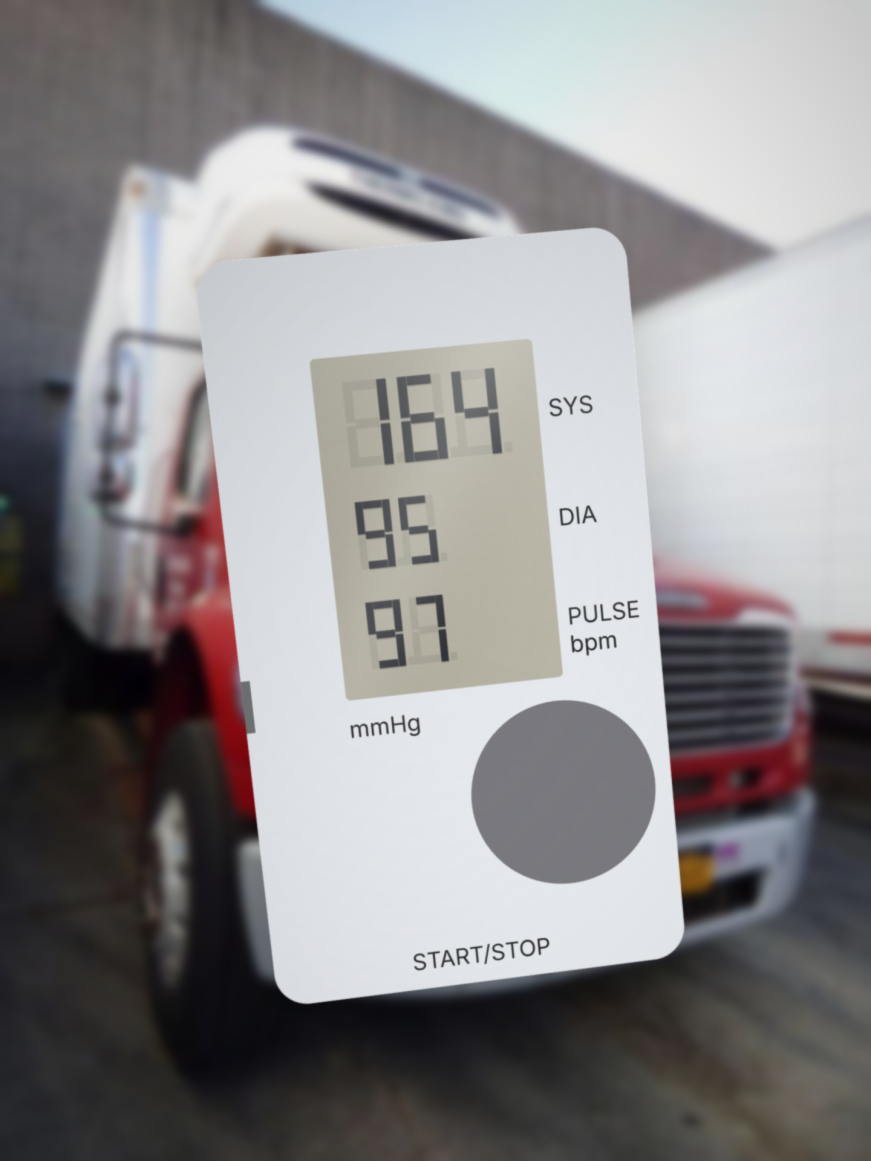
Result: 95mmHg
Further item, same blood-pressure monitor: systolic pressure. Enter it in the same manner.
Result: 164mmHg
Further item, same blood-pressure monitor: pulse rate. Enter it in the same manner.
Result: 97bpm
